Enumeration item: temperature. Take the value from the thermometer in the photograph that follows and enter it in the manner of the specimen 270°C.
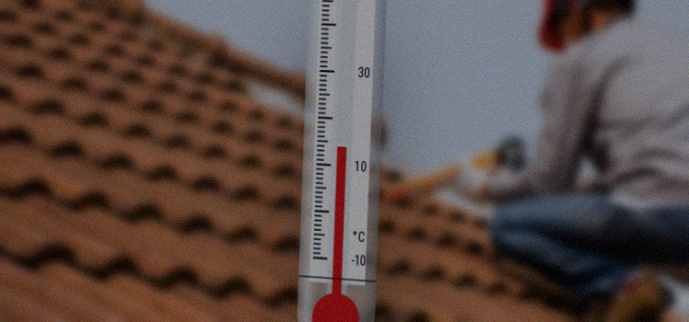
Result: 14°C
